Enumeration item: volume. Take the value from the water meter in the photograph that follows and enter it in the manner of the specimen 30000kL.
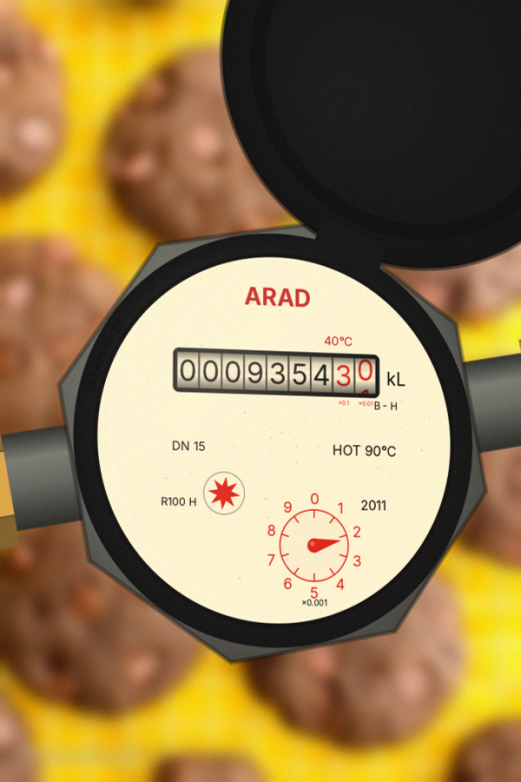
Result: 9354.302kL
